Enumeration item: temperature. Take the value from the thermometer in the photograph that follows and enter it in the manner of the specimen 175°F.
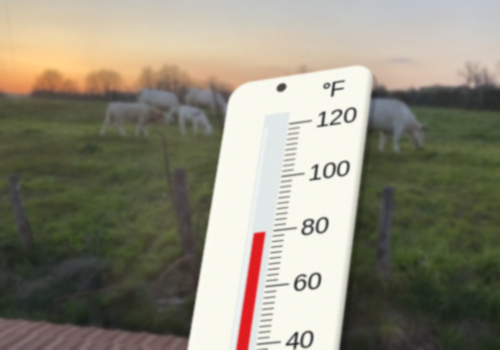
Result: 80°F
